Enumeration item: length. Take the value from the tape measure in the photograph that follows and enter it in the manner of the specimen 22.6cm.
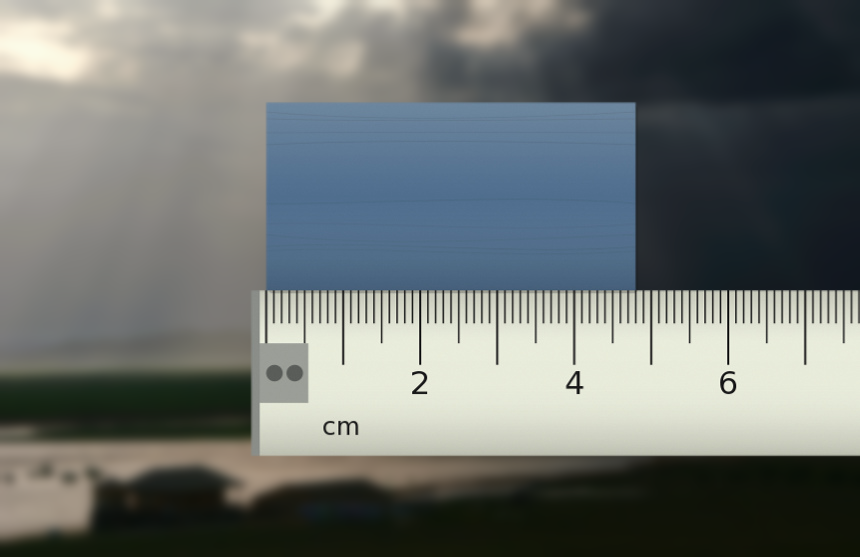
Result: 4.8cm
